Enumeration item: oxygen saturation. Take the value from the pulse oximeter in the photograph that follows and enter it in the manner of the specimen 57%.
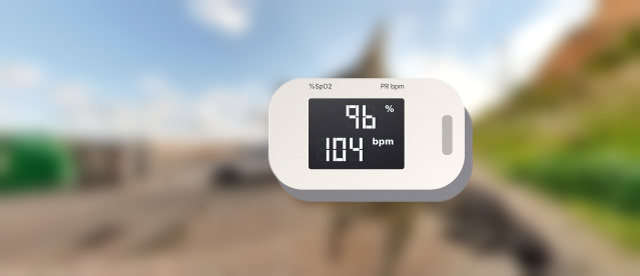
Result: 96%
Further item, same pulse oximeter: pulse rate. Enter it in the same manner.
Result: 104bpm
